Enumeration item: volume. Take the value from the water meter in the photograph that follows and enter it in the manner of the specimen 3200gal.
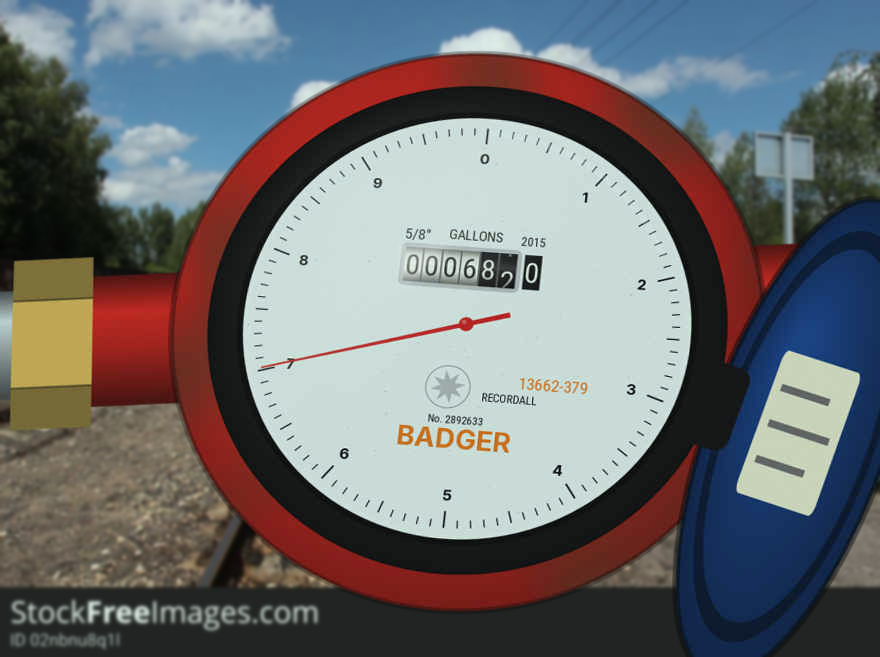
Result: 6817.0gal
